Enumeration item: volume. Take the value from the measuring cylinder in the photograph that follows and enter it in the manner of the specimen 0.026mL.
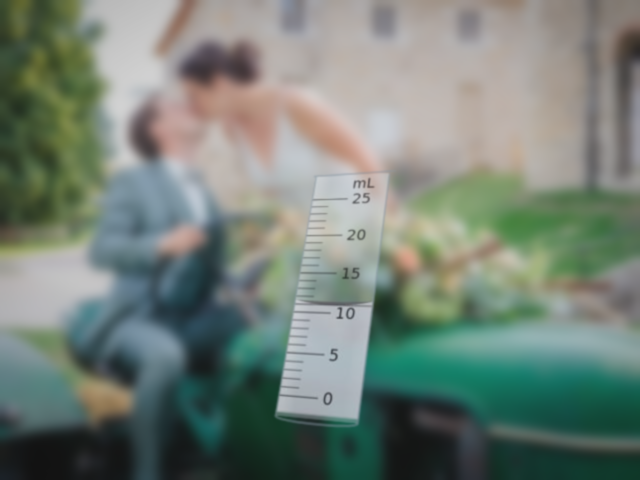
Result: 11mL
